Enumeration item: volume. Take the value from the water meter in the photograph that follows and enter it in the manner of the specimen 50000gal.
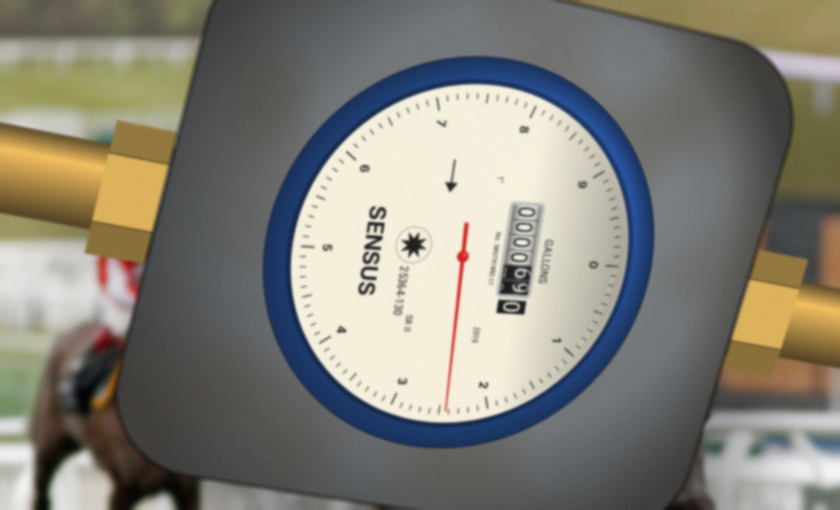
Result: 692.4gal
